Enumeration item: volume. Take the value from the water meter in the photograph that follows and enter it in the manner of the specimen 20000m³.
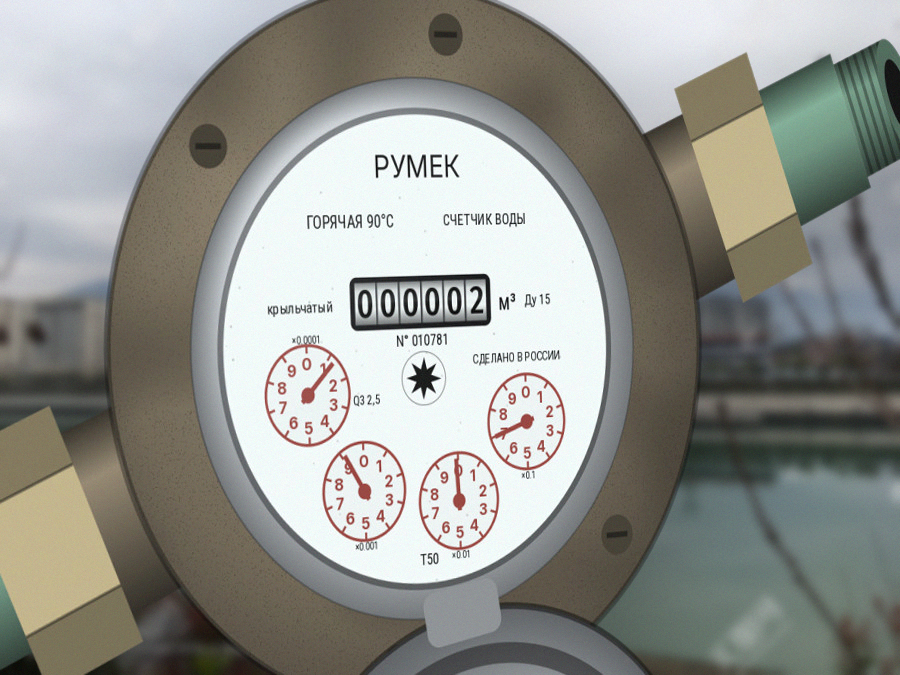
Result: 2.6991m³
